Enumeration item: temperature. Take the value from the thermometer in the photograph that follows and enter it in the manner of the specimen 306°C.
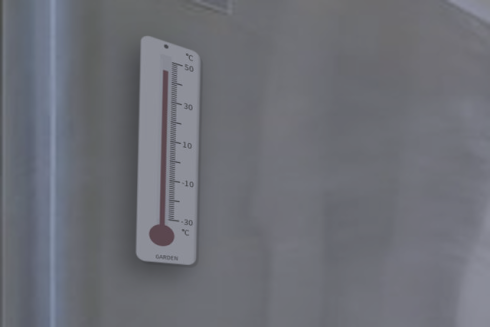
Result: 45°C
